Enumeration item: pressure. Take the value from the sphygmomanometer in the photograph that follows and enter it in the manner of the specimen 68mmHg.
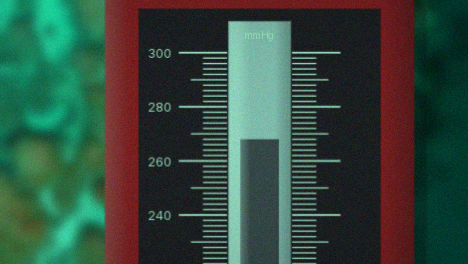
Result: 268mmHg
